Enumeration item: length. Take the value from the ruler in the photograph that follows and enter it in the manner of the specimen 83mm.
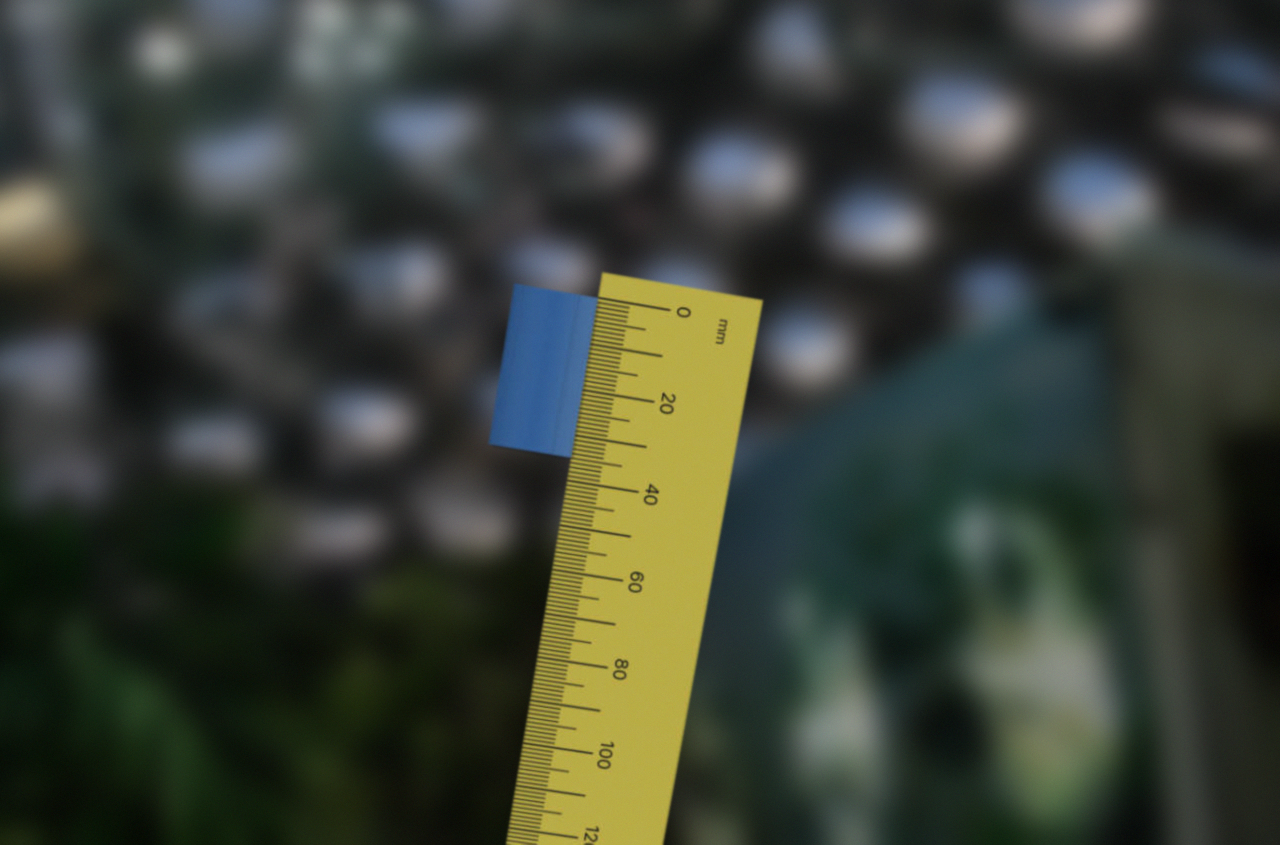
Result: 35mm
